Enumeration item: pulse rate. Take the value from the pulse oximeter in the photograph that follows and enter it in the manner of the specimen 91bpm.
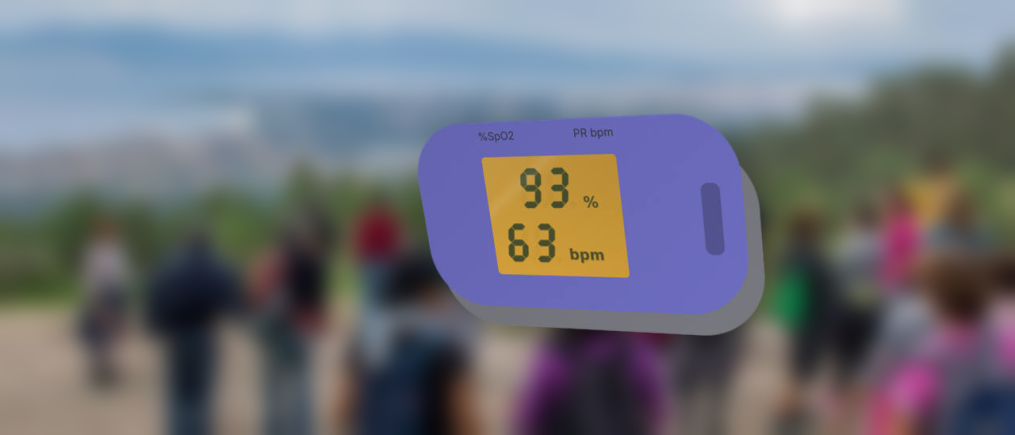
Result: 63bpm
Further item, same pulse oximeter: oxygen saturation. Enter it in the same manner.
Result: 93%
